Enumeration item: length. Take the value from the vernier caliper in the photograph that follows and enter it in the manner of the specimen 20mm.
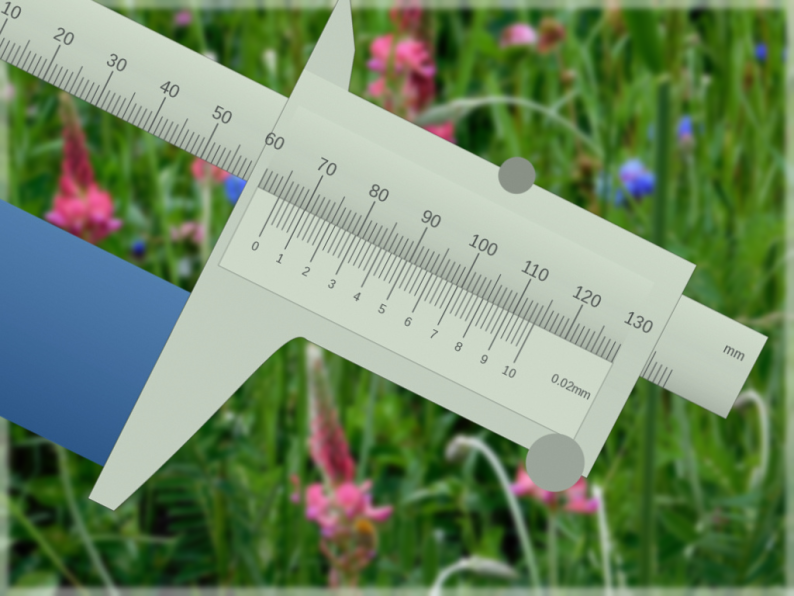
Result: 65.0mm
